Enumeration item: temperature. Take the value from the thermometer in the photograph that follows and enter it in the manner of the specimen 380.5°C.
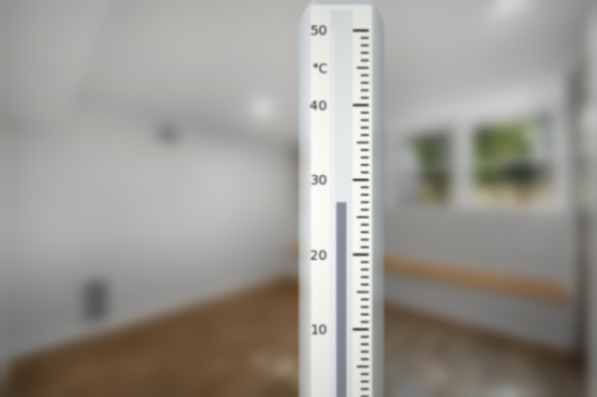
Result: 27°C
